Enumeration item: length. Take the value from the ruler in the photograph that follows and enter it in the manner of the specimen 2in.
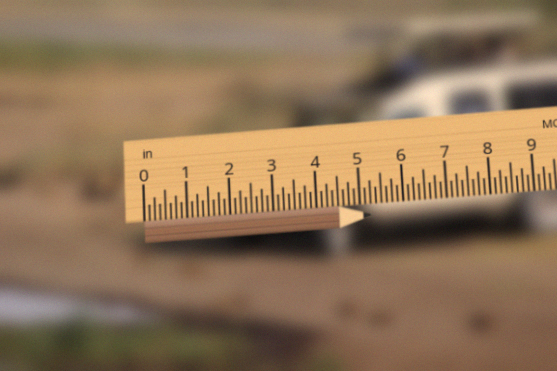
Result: 5.25in
